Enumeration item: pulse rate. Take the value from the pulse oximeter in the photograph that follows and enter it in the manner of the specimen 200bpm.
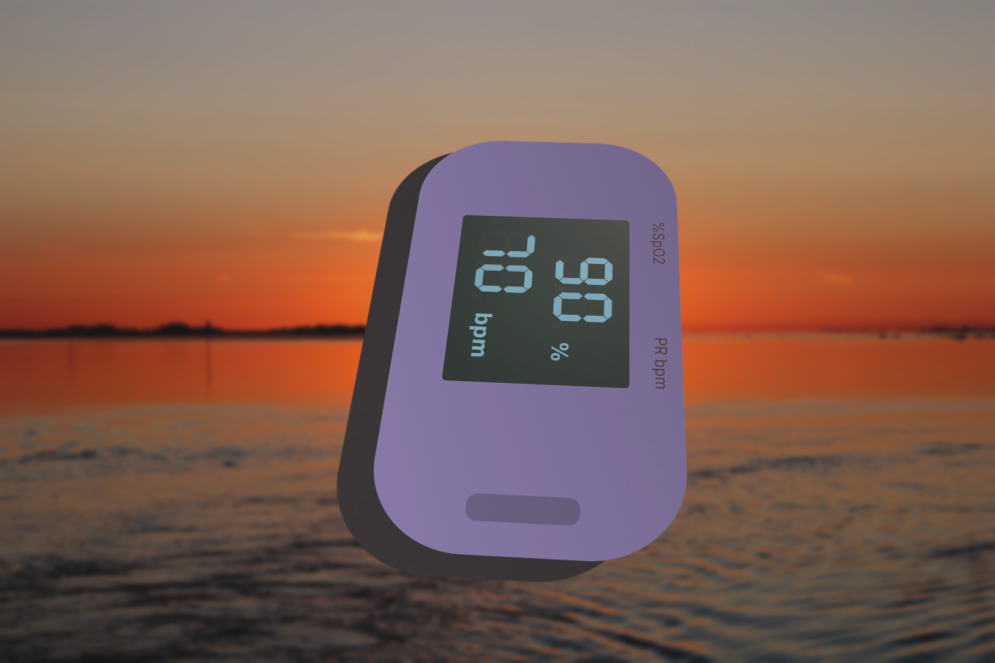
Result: 70bpm
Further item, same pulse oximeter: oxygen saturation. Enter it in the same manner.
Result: 90%
